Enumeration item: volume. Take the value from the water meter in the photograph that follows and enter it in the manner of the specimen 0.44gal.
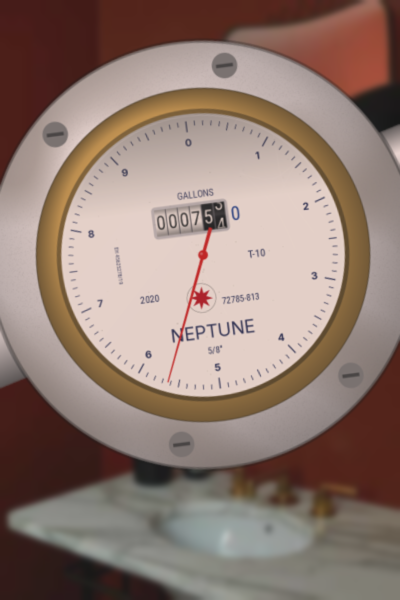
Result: 7535.6gal
